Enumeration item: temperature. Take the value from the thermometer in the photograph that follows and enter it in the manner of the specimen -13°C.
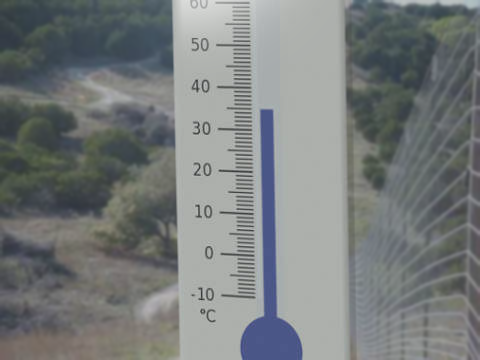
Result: 35°C
